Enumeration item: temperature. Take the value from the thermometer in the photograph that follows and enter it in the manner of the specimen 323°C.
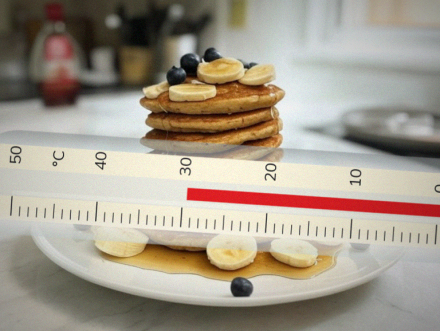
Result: 29.5°C
